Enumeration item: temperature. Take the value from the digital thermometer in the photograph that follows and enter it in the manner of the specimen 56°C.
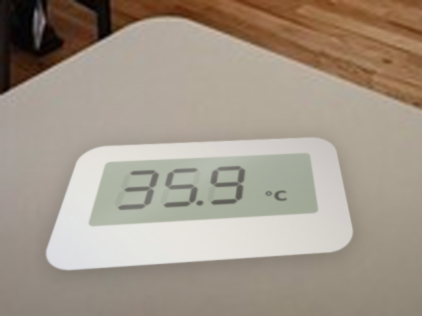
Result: 35.9°C
